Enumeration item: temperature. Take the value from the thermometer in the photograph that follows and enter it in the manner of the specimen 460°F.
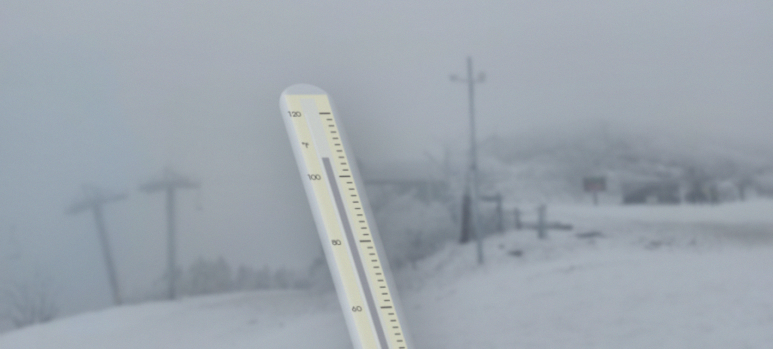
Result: 106°F
